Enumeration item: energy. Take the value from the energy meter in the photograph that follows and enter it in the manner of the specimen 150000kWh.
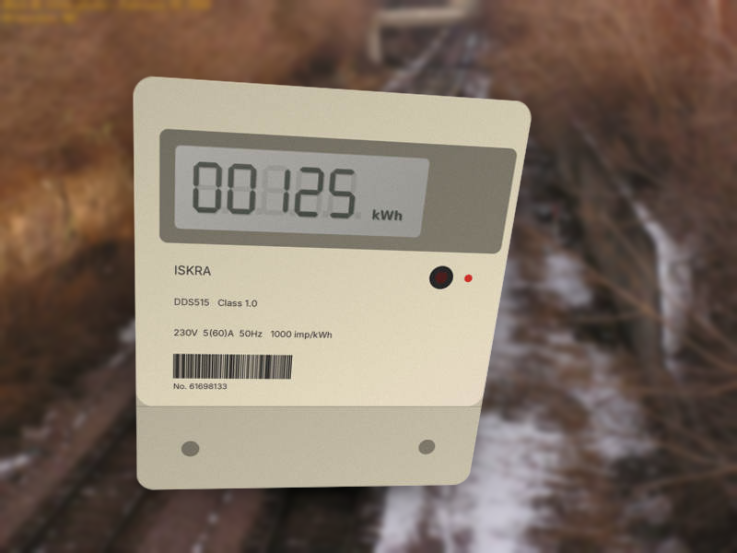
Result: 125kWh
